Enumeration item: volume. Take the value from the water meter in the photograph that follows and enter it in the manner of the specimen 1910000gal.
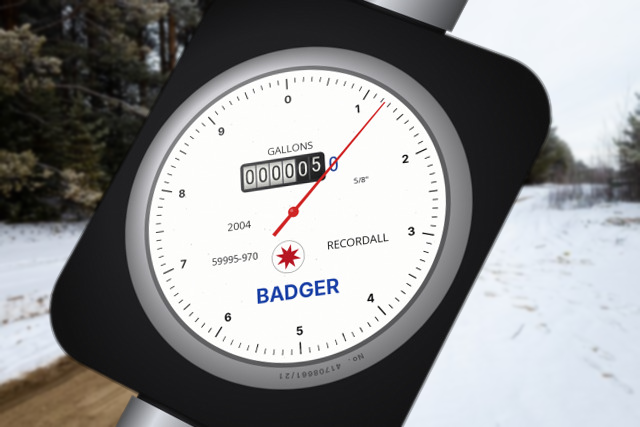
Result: 51.2gal
